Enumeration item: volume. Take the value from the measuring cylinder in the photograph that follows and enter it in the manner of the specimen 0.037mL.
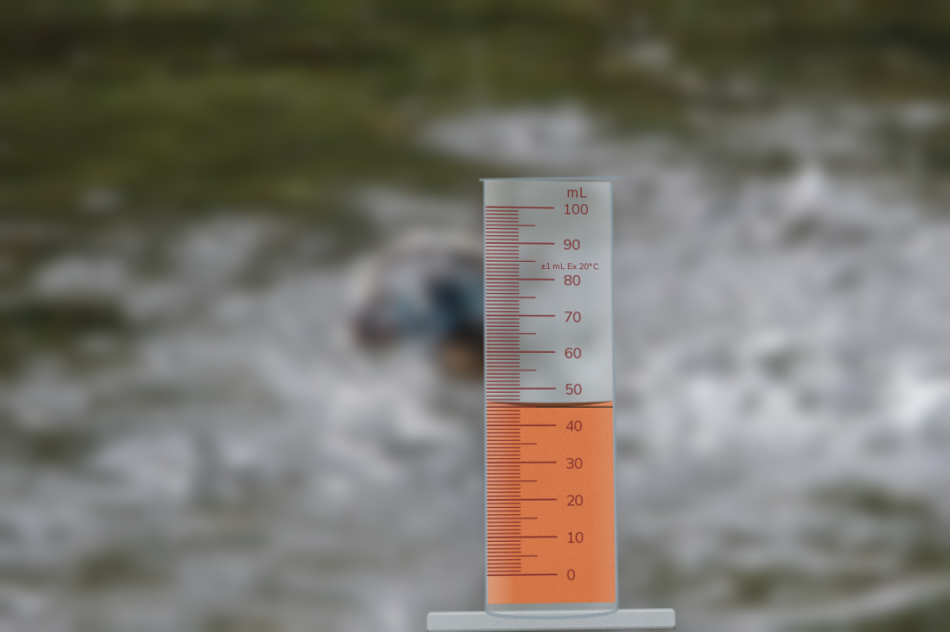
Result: 45mL
